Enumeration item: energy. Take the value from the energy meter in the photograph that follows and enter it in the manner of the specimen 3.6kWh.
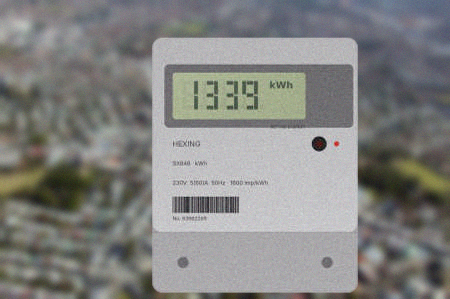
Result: 1339kWh
